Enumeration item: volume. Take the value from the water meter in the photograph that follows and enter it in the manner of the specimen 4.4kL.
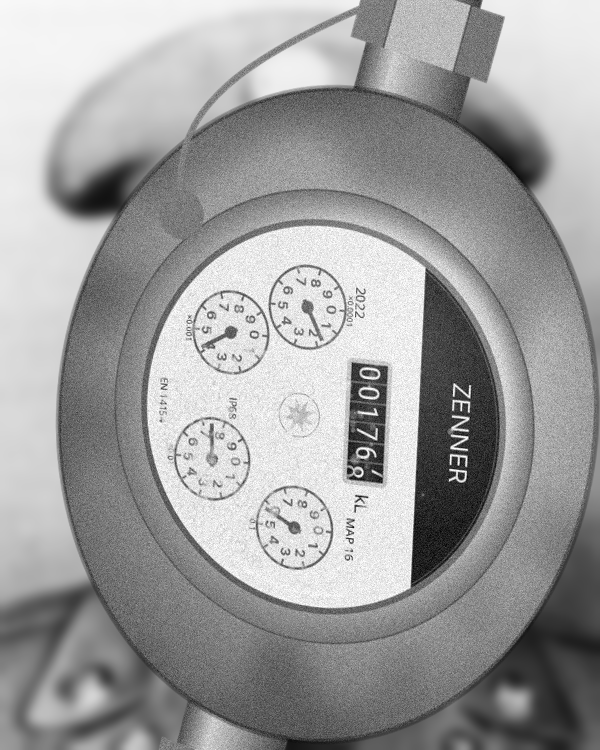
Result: 1767.5741kL
